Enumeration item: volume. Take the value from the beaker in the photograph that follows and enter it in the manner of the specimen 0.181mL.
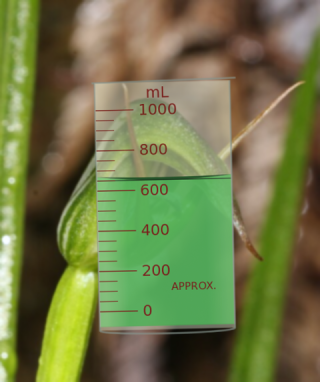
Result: 650mL
